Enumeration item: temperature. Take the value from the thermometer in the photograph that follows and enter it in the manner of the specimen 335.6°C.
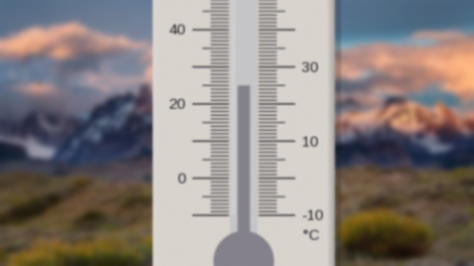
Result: 25°C
